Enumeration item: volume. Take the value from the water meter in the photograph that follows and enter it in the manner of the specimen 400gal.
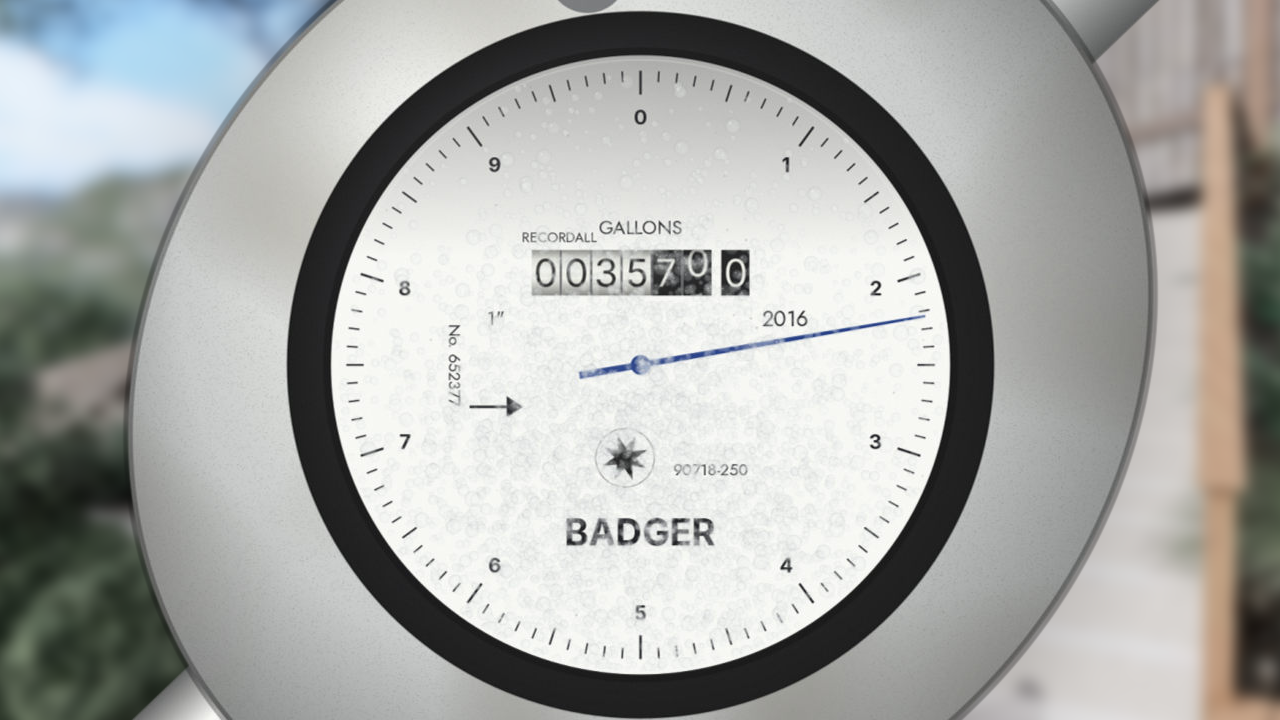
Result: 35702.2gal
